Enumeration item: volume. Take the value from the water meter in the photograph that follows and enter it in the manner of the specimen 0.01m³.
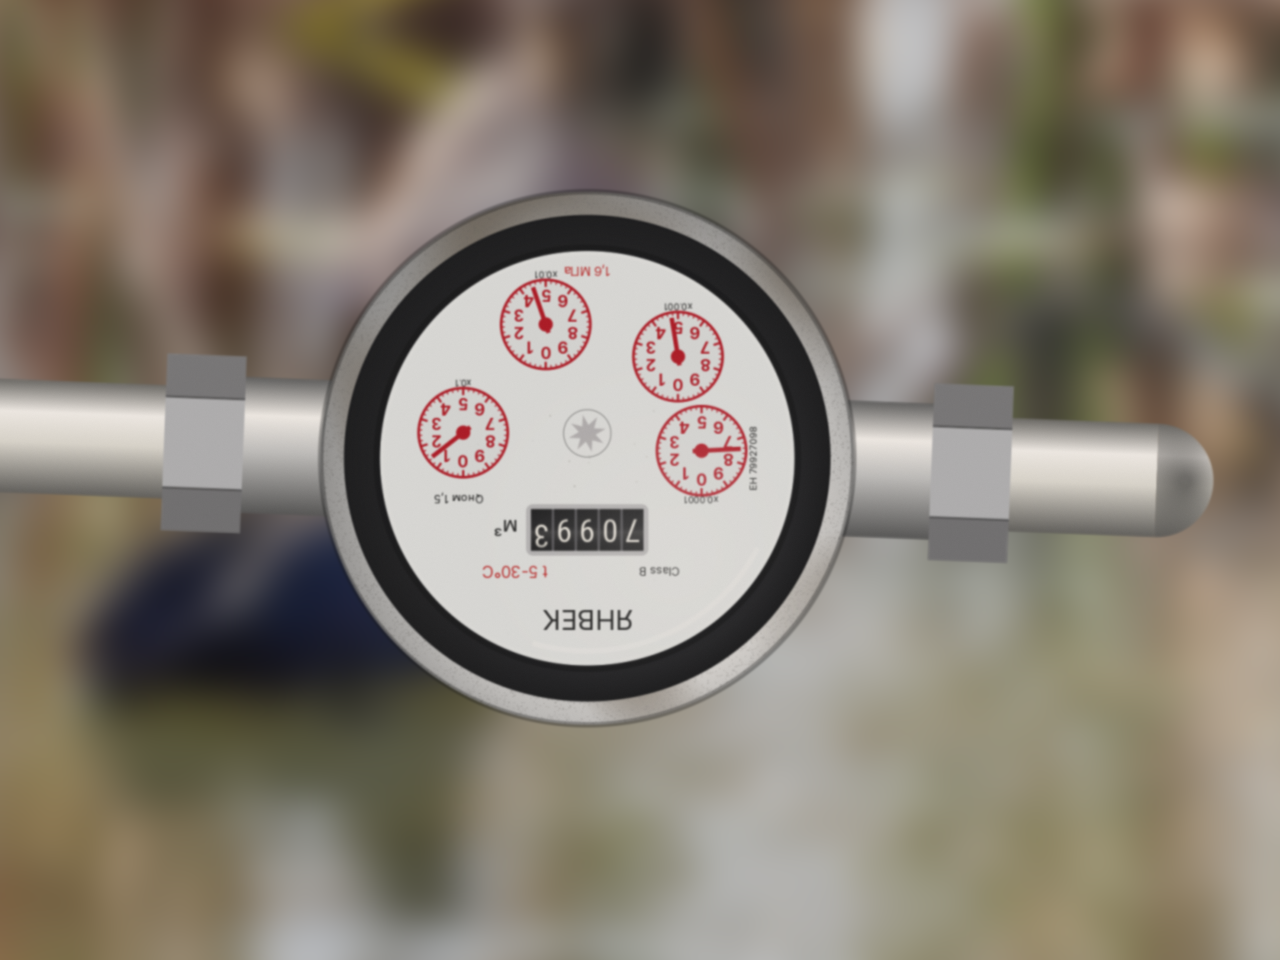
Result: 70993.1447m³
